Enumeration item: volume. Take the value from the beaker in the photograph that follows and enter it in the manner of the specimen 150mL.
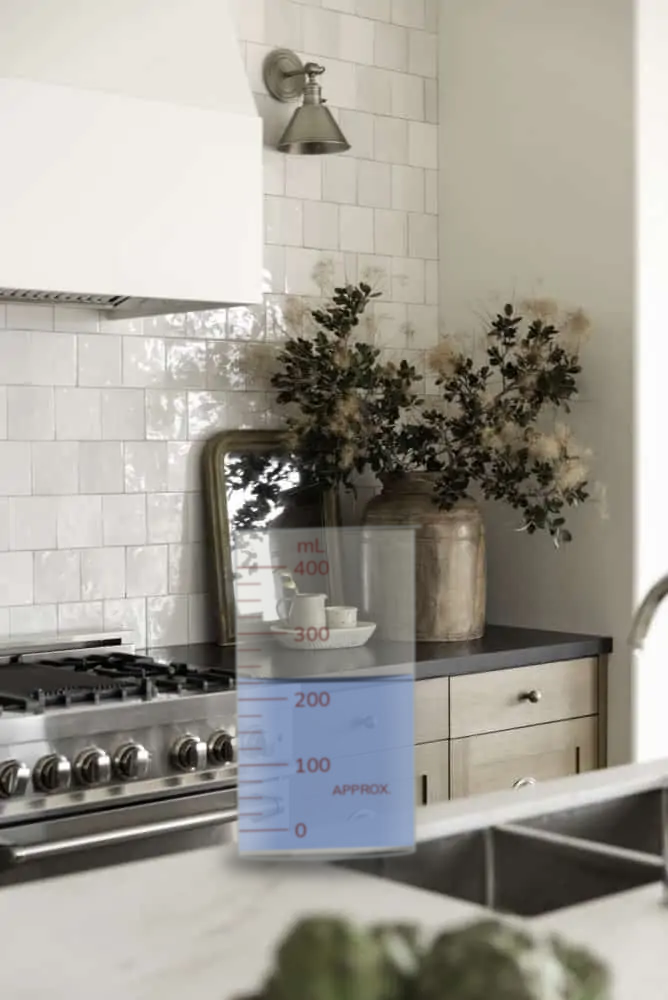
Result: 225mL
